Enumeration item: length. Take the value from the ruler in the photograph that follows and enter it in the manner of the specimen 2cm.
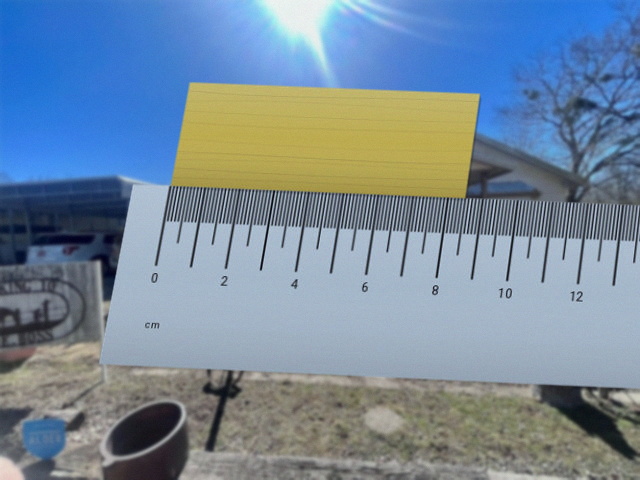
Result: 8.5cm
